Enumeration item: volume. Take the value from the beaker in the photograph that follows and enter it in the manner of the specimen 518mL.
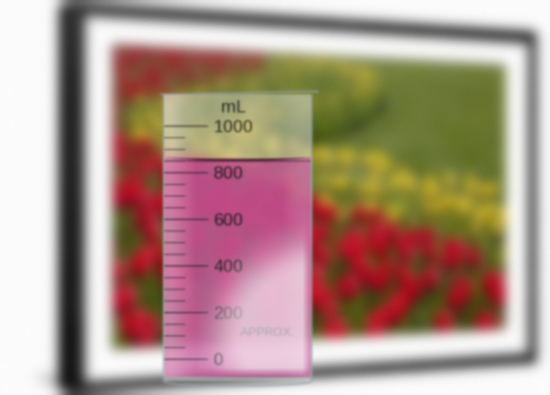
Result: 850mL
